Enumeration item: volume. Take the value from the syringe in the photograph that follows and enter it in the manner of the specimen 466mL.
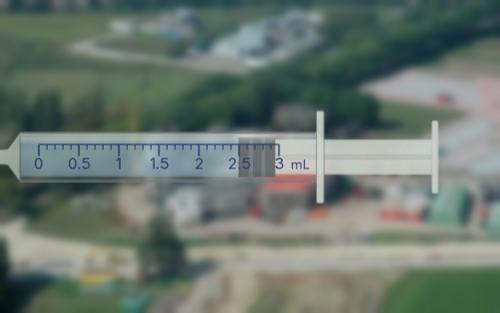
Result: 2.5mL
